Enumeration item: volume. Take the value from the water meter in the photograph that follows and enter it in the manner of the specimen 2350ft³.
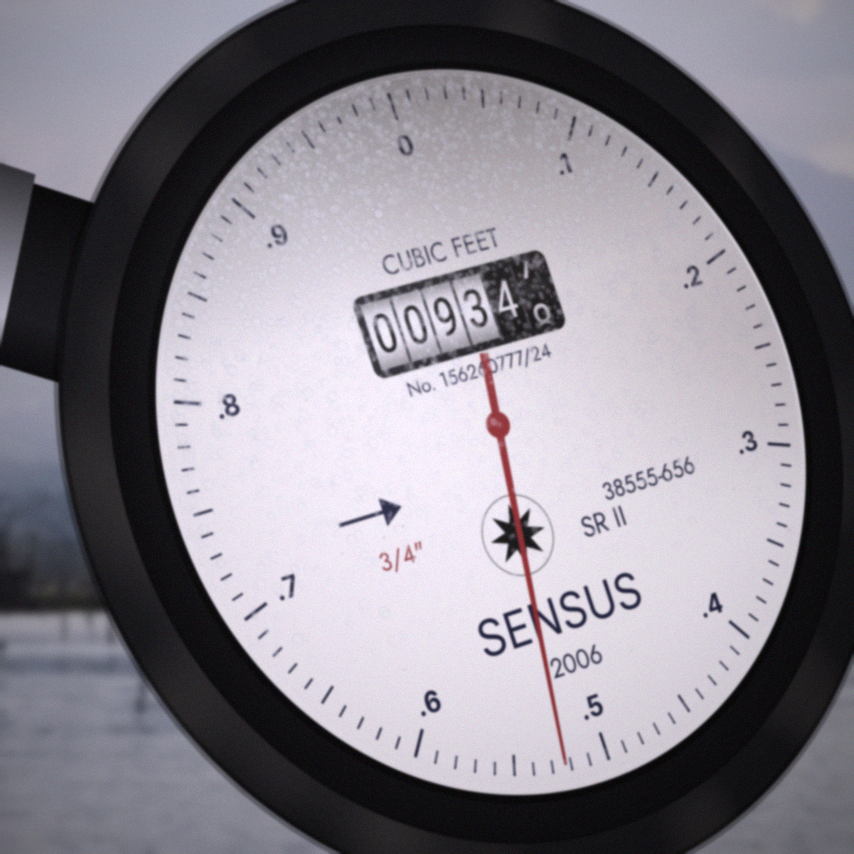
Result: 9347.52ft³
